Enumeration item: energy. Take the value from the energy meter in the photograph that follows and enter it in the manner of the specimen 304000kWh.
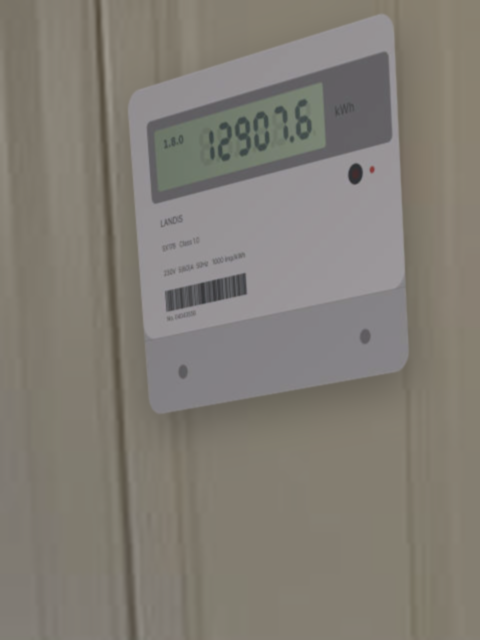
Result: 12907.6kWh
